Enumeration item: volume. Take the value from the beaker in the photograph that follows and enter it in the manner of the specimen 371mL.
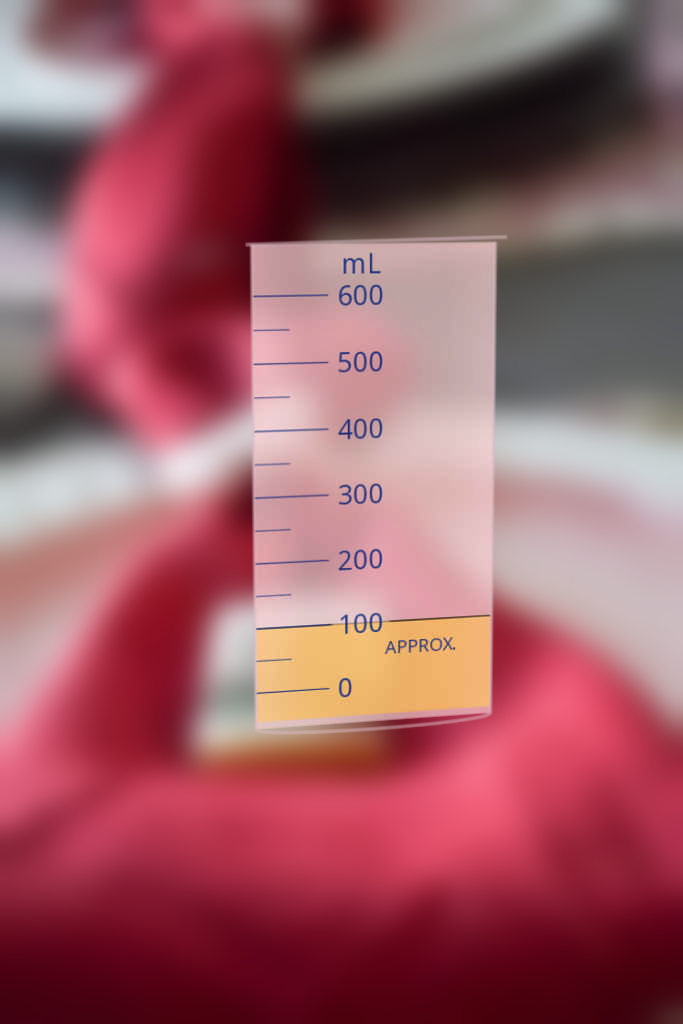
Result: 100mL
